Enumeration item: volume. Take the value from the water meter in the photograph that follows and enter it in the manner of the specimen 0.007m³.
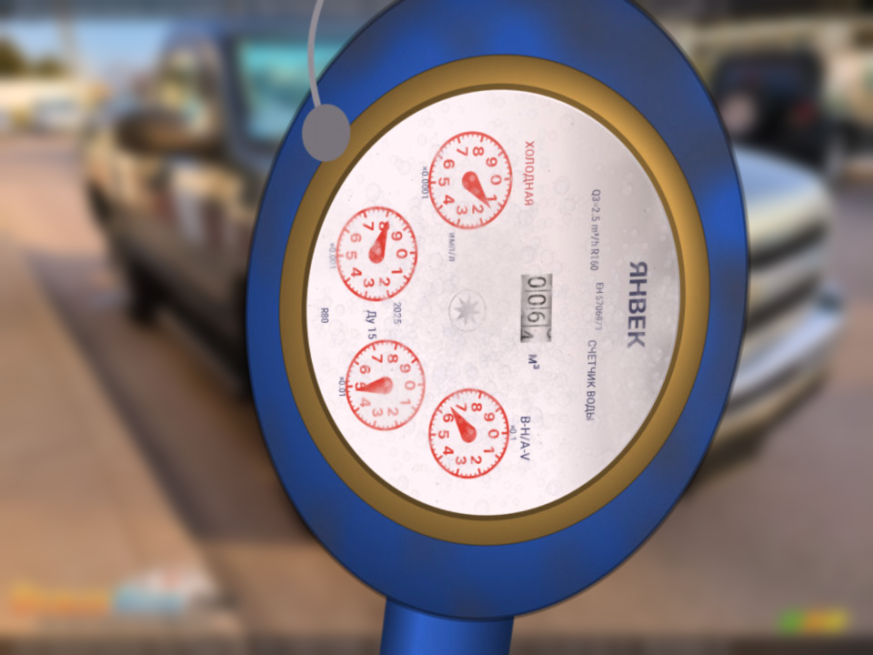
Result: 63.6481m³
